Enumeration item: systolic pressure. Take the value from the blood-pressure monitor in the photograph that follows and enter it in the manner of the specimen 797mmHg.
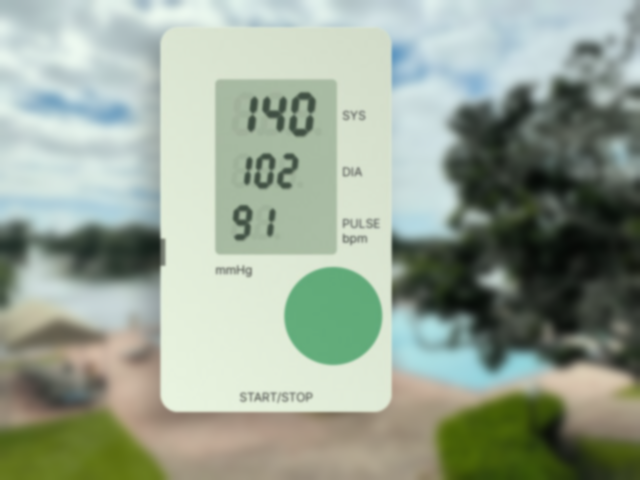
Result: 140mmHg
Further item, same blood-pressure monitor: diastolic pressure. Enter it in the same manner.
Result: 102mmHg
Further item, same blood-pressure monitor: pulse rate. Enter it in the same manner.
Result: 91bpm
